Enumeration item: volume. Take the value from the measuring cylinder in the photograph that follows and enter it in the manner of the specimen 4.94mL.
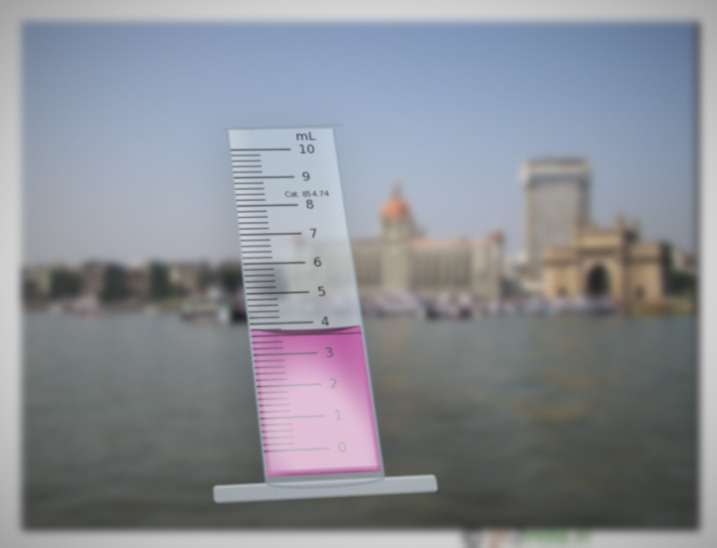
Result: 3.6mL
